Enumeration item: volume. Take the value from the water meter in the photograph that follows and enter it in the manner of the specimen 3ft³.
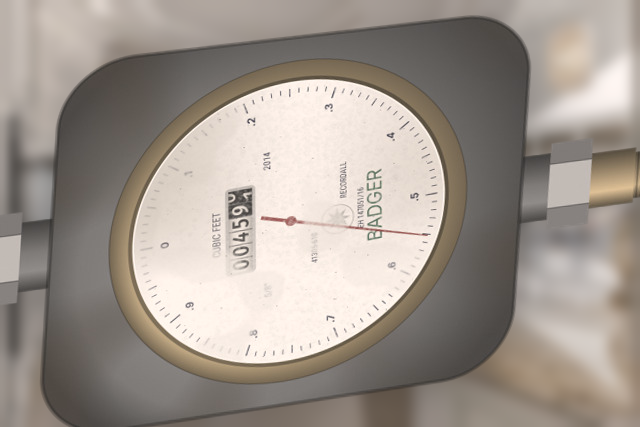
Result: 4590.55ft³
